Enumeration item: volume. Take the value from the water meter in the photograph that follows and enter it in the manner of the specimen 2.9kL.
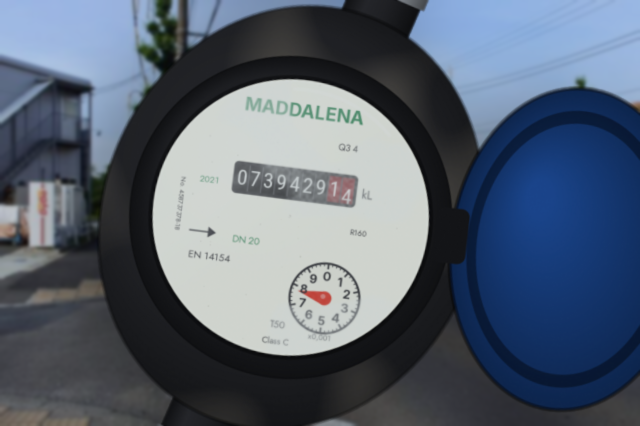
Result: 739429.137kL
